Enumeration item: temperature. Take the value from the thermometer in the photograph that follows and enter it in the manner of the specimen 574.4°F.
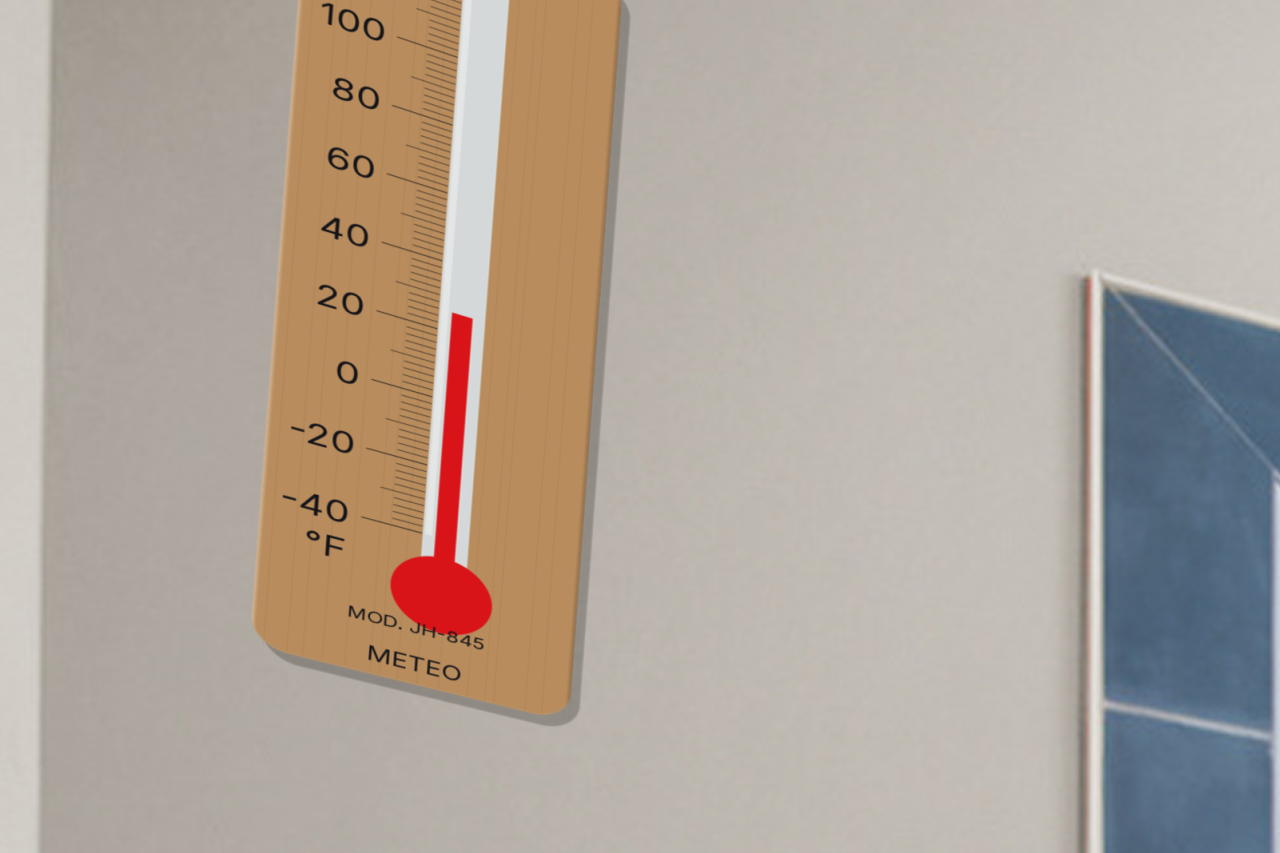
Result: 26°F
